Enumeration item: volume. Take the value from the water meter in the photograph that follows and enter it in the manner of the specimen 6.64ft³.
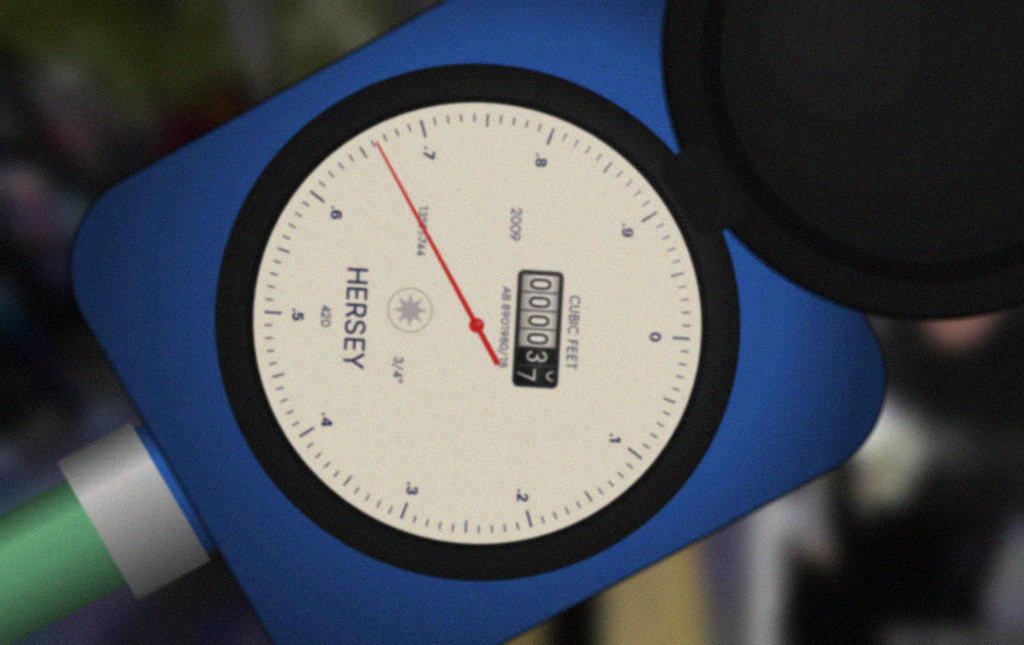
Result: 36.66ft³
